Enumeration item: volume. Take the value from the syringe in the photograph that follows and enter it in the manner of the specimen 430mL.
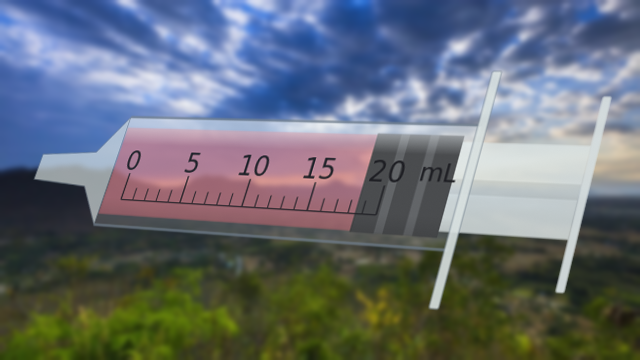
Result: 18.5mL
